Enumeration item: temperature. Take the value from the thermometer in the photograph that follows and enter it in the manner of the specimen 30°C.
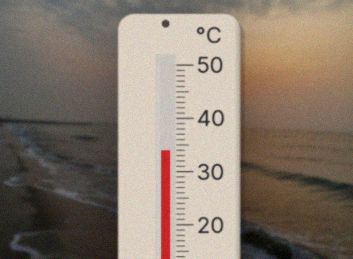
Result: 34°C
